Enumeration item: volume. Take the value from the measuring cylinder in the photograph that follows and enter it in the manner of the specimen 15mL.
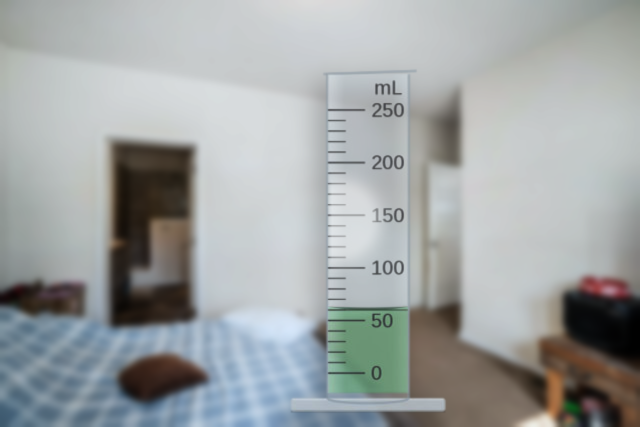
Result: 60mL
